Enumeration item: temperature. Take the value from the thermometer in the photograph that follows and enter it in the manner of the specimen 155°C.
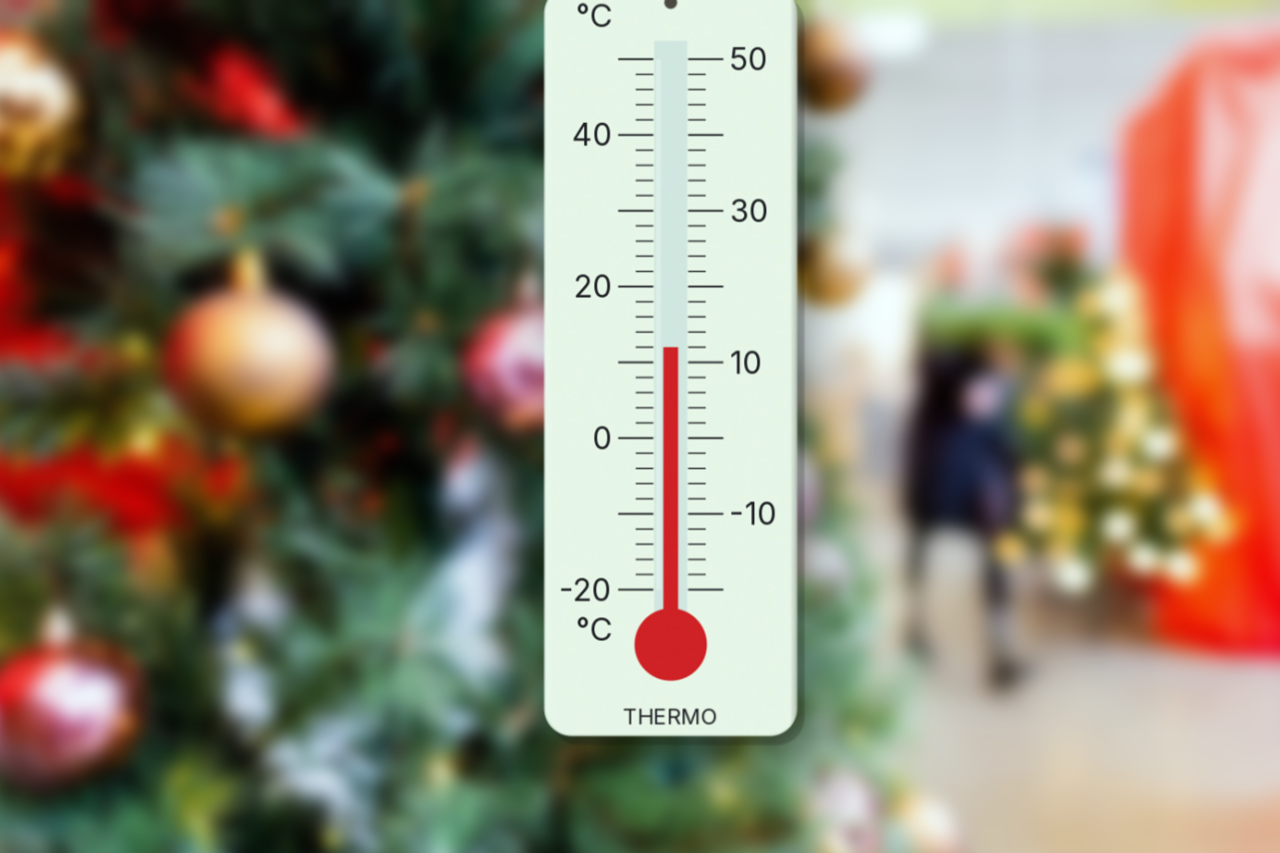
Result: 12°C
